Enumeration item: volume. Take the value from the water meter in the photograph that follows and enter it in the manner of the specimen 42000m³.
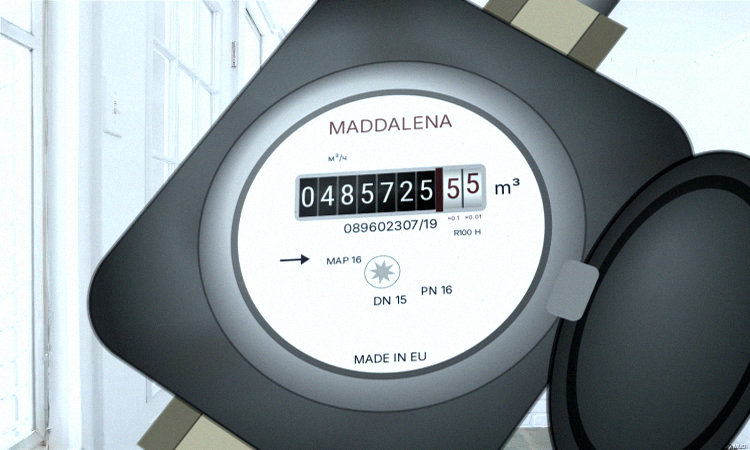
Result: 485725.55m³
